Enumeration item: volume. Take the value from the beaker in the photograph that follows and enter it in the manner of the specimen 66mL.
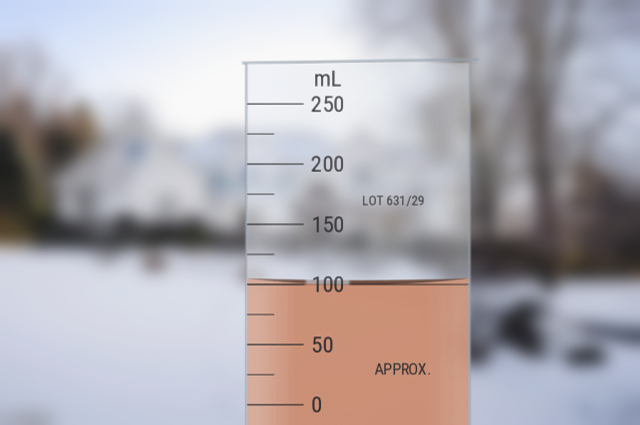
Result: 100mL
